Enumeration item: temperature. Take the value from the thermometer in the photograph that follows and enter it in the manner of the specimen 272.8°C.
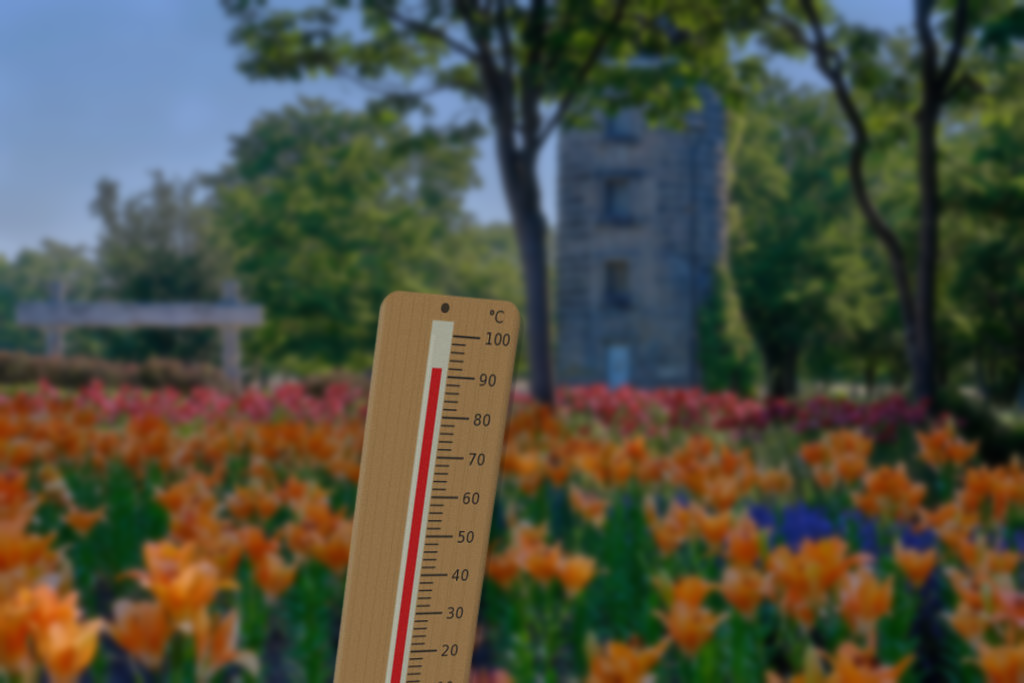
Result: 92°C
